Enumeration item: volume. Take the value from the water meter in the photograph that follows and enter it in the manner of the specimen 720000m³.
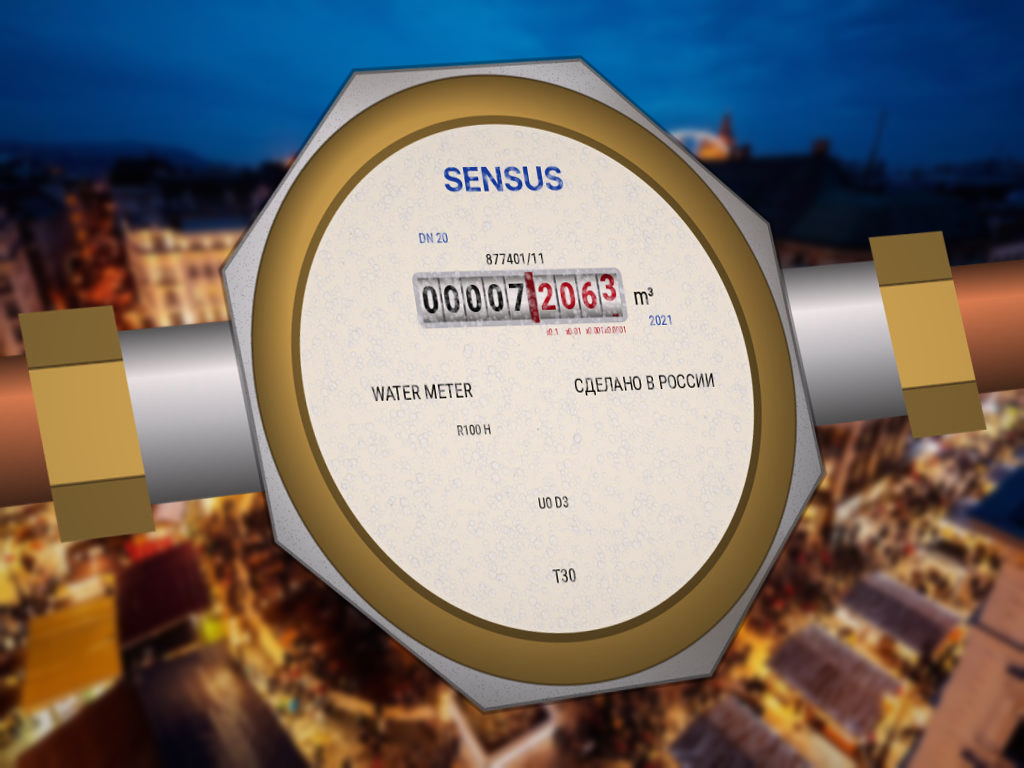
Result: 7.2063m³
